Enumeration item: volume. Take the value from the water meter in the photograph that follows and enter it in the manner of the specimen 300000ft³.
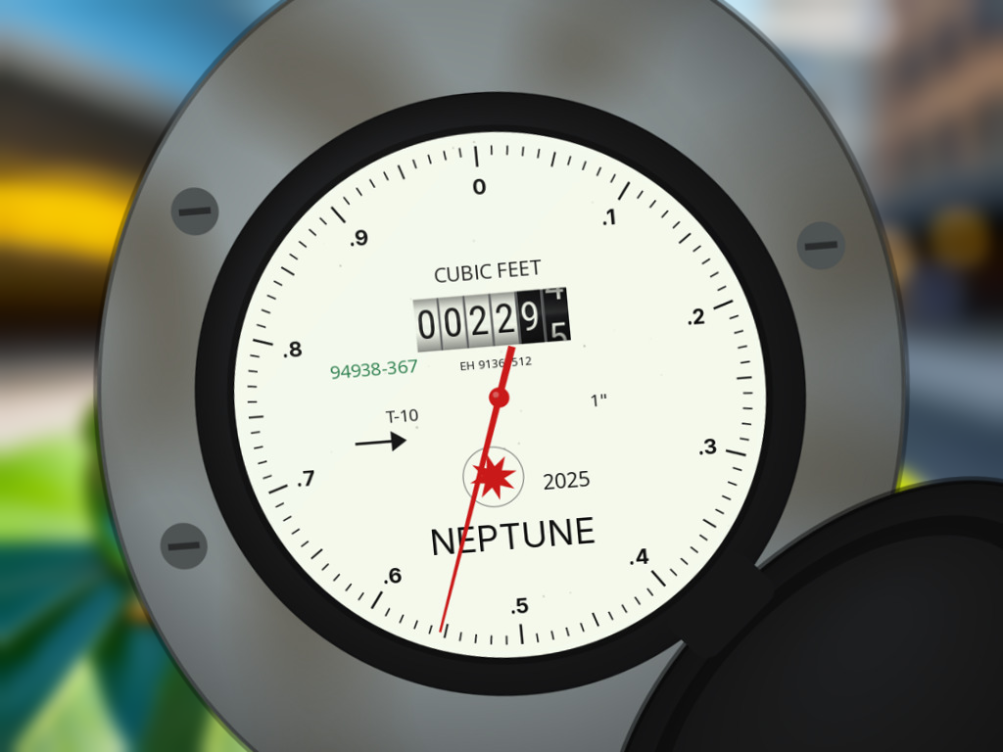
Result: 2294.55ft³
